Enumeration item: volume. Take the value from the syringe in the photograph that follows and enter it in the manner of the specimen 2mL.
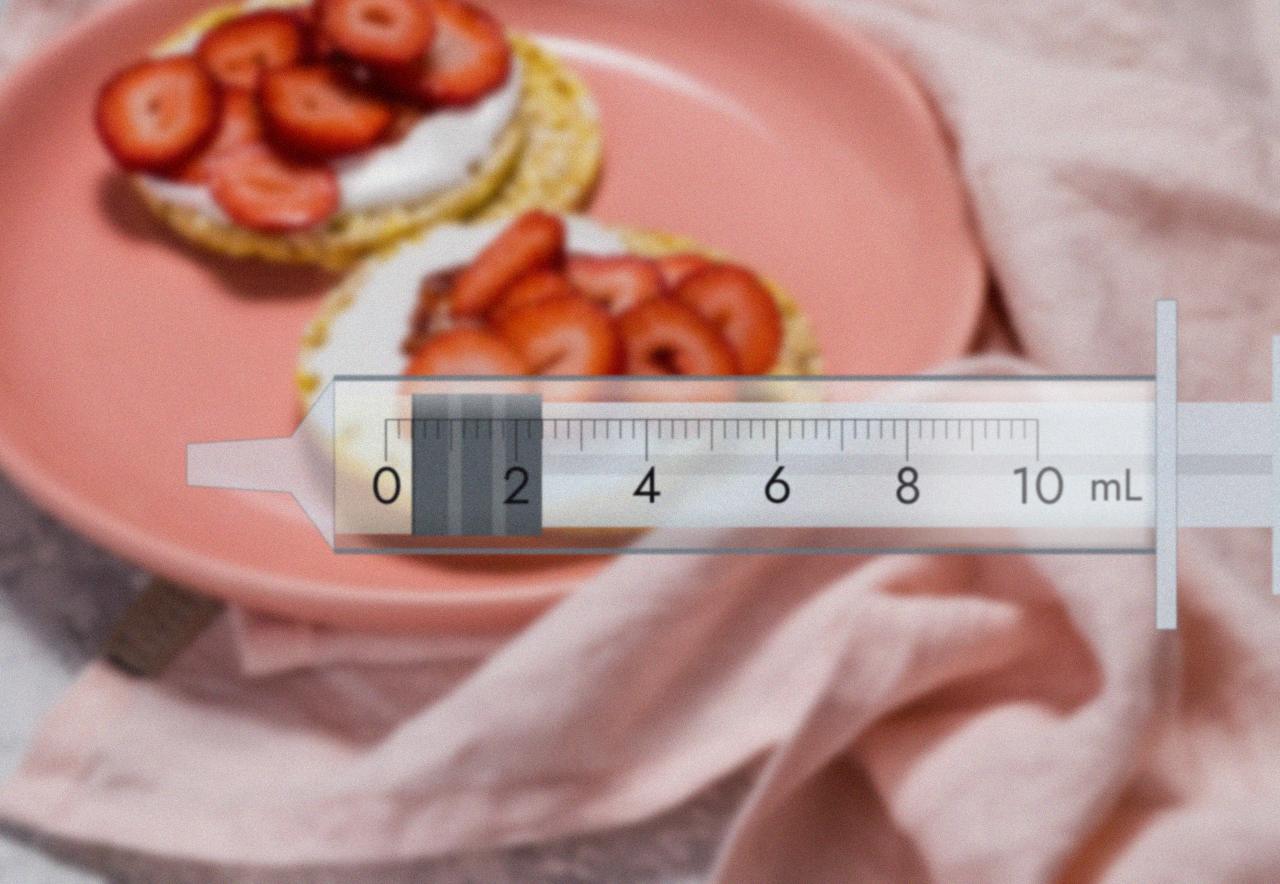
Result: 0.4mL
